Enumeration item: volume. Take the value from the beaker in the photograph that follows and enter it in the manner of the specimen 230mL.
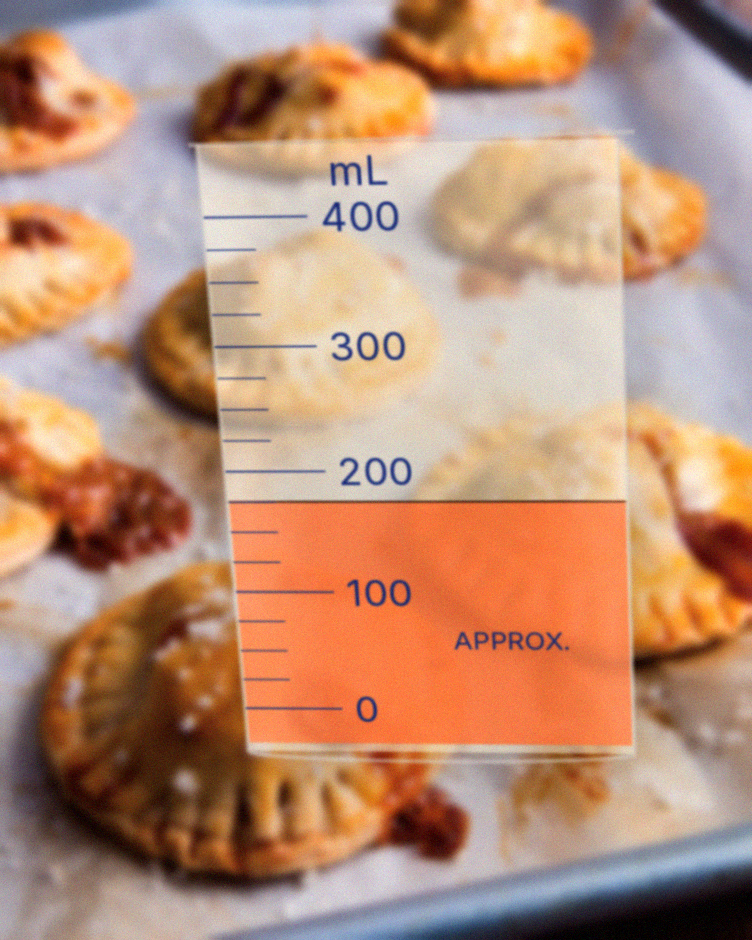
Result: 175mL
